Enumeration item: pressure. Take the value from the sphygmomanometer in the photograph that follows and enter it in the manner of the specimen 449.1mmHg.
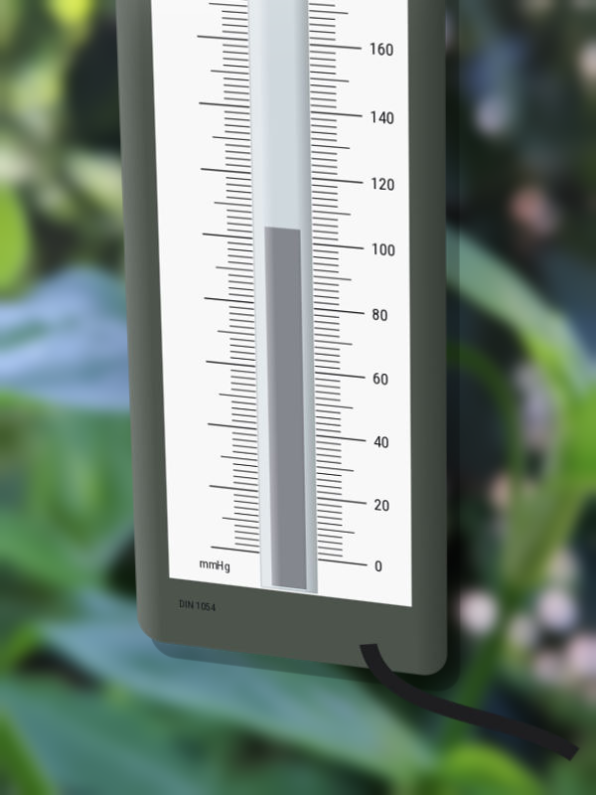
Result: 104mmHg
